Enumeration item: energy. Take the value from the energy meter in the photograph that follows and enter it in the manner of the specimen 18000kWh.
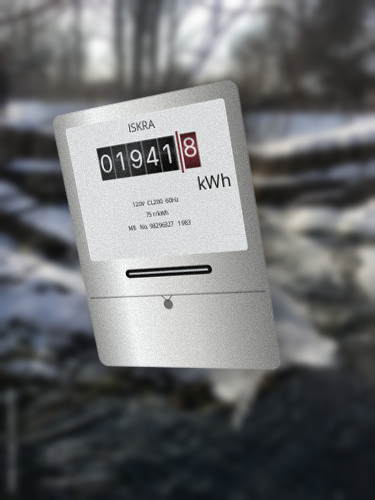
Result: 1941.8kWh
